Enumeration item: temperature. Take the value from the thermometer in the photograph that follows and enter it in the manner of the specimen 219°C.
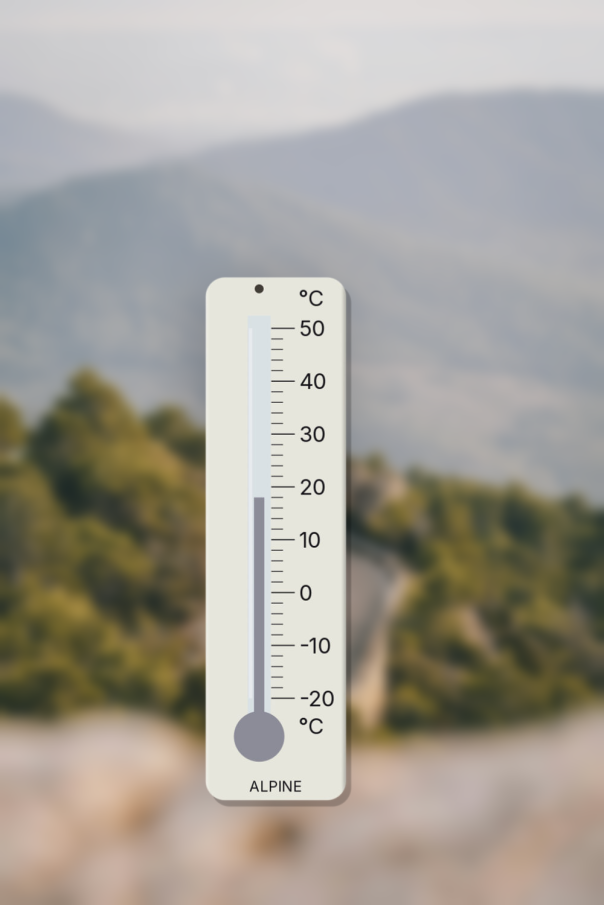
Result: 18°C
